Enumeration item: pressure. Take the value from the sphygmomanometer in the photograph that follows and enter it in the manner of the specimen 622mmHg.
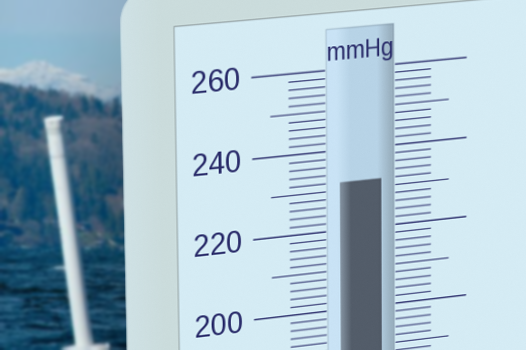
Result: 232mmHg
